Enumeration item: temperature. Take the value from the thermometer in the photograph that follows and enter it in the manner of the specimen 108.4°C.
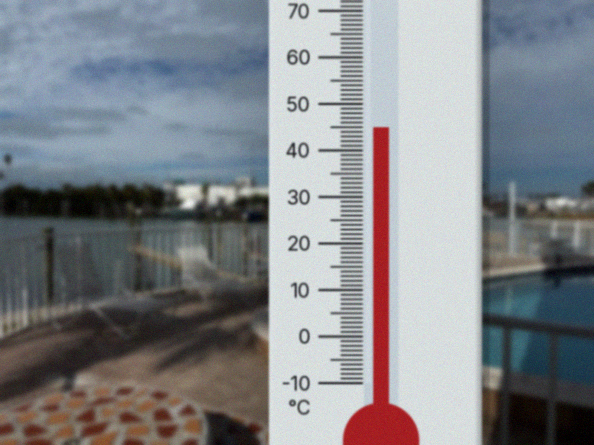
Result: 45°C
